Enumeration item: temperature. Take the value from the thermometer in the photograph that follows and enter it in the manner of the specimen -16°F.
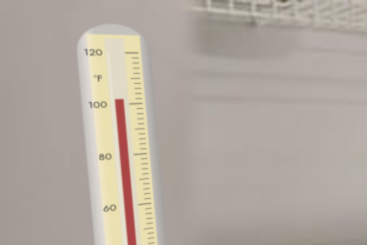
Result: 102°F
